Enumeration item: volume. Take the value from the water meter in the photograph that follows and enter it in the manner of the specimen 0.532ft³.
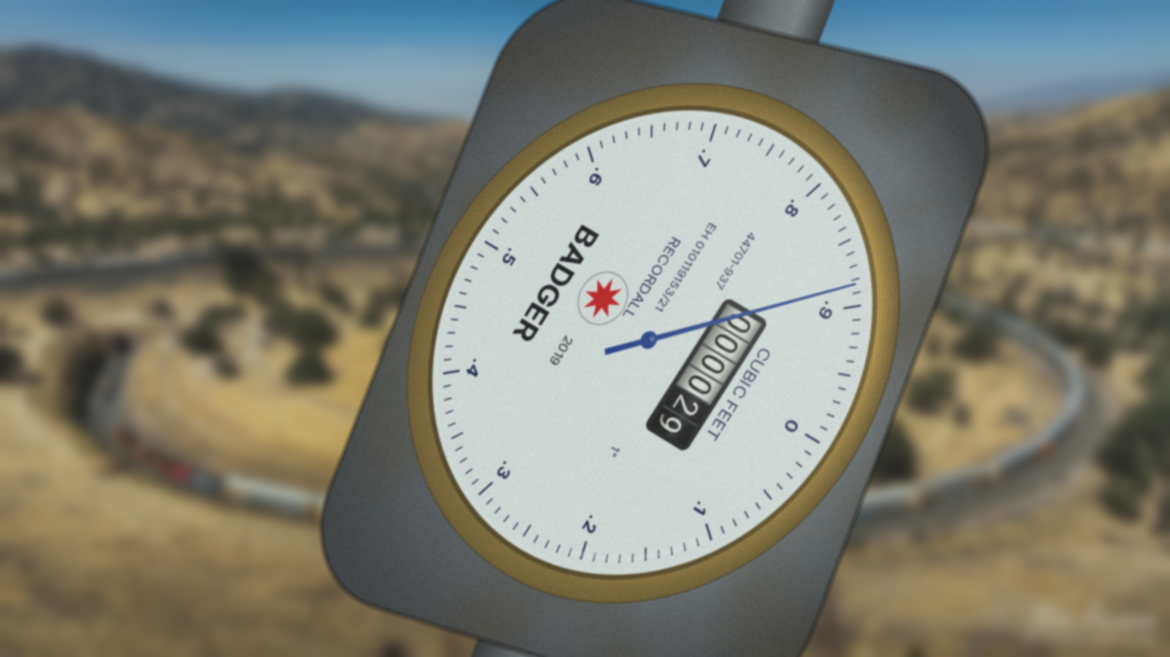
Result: 28.88ft³
